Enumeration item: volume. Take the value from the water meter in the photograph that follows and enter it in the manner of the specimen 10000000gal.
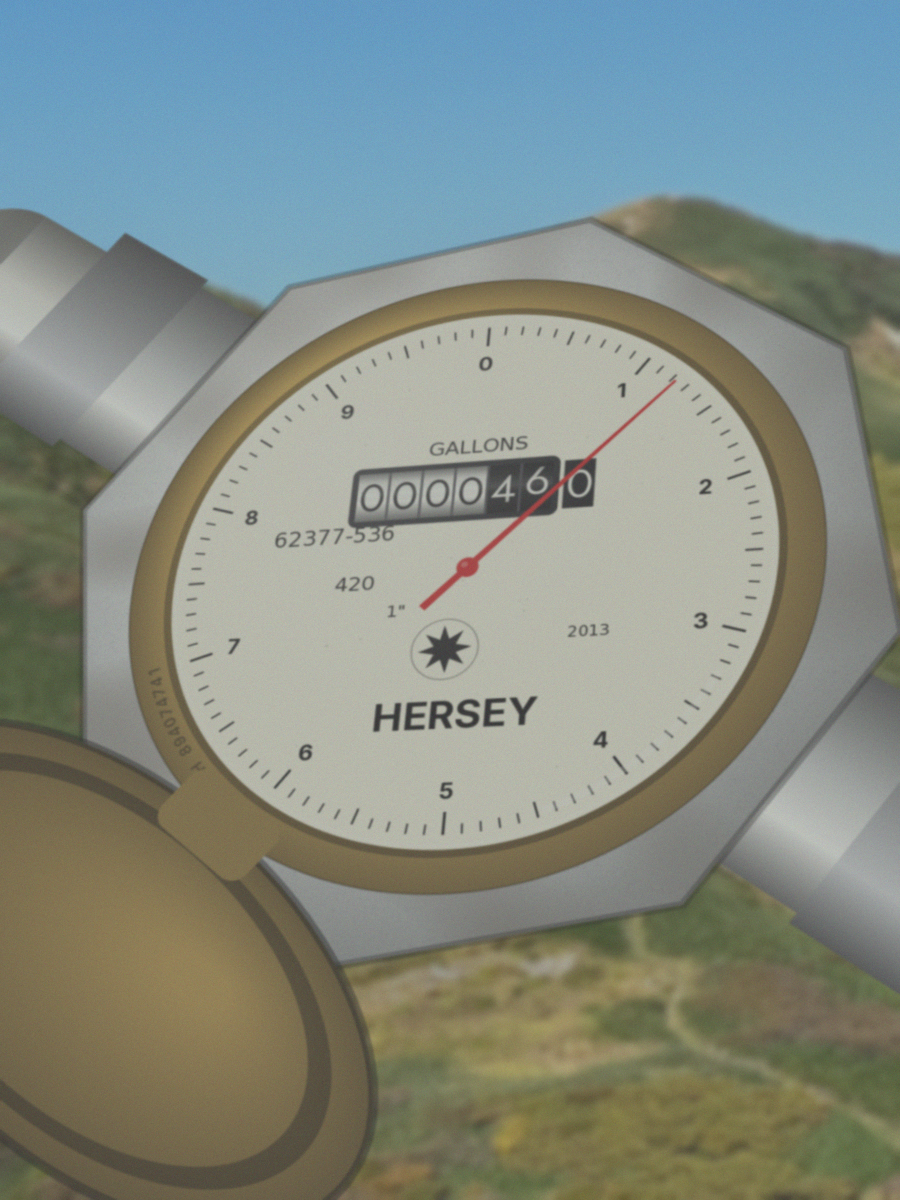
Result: 461.2gal
